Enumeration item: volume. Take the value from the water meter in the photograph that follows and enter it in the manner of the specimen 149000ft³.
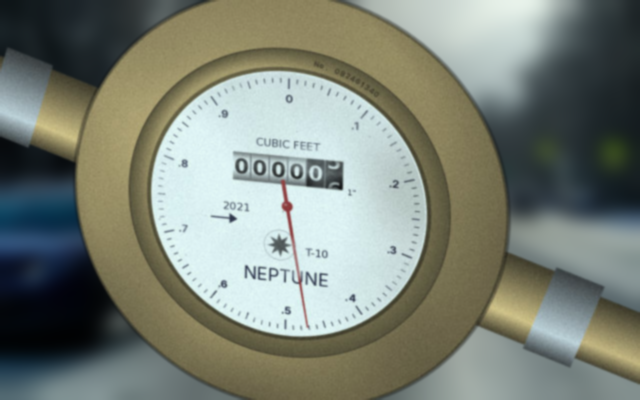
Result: 5.47ft³
